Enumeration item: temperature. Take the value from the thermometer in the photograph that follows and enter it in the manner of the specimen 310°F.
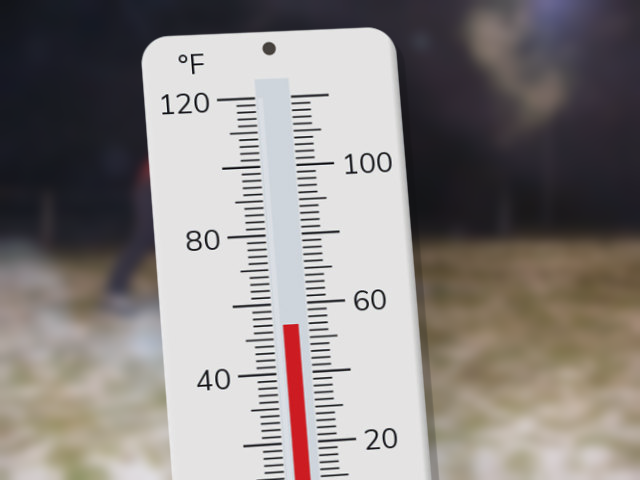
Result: 54°F
